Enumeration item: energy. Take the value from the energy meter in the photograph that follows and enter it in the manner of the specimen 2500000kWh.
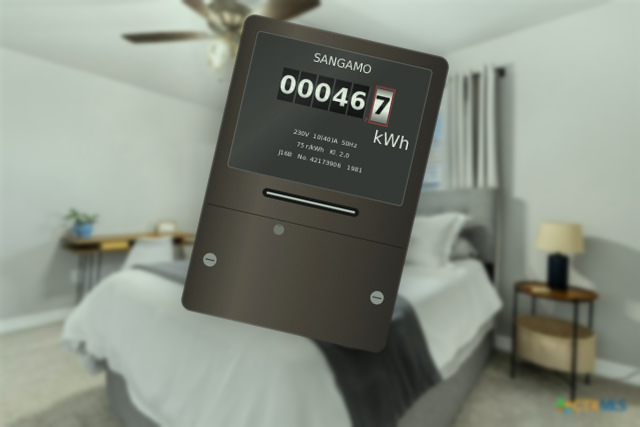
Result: 46.7kWh
